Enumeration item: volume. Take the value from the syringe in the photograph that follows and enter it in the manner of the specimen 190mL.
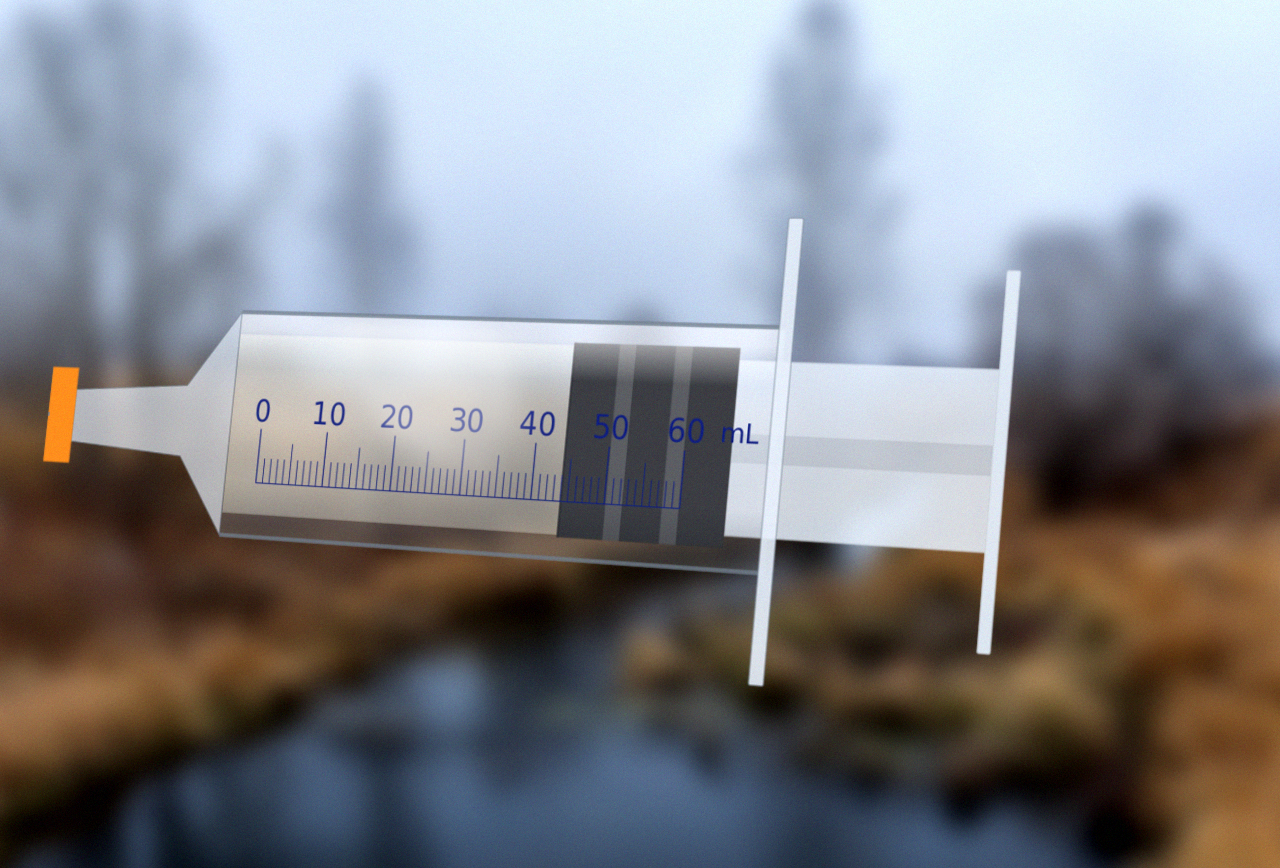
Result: 44mL
